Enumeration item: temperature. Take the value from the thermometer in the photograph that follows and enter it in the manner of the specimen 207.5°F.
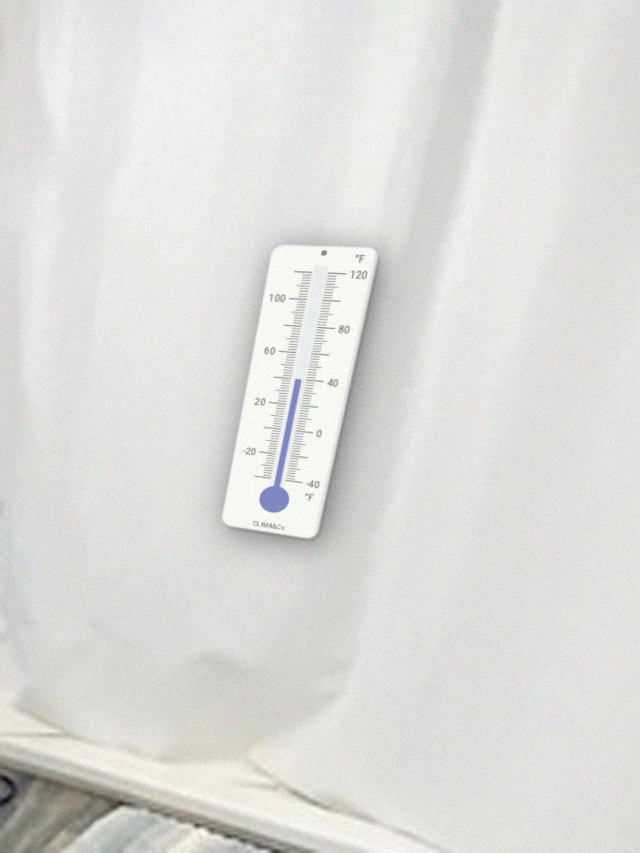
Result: 40°F
